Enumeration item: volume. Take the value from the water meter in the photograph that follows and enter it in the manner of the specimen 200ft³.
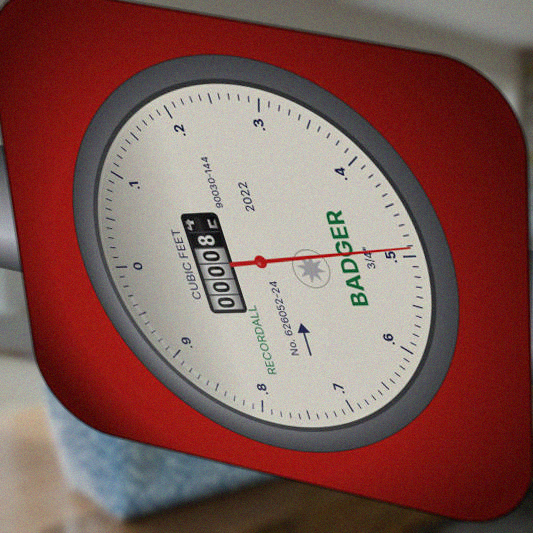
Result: 84.49ft³
